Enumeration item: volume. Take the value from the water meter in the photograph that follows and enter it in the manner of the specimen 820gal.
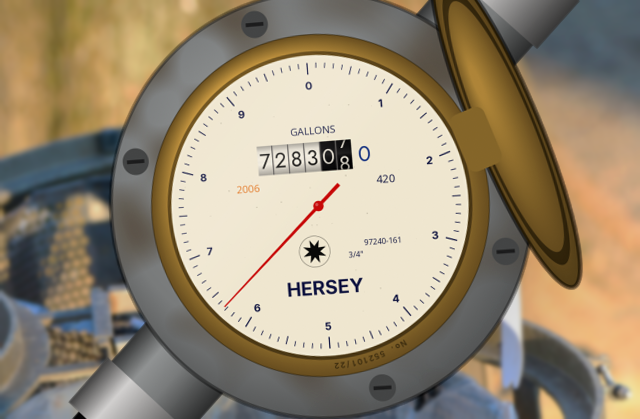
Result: 7283076.3gal
